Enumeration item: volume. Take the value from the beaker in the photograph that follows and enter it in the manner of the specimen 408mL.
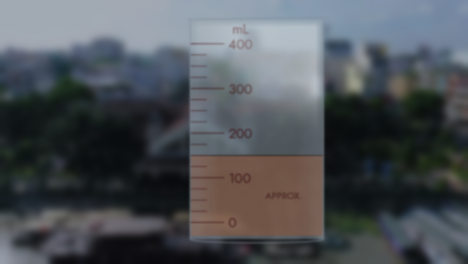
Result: 150mL
